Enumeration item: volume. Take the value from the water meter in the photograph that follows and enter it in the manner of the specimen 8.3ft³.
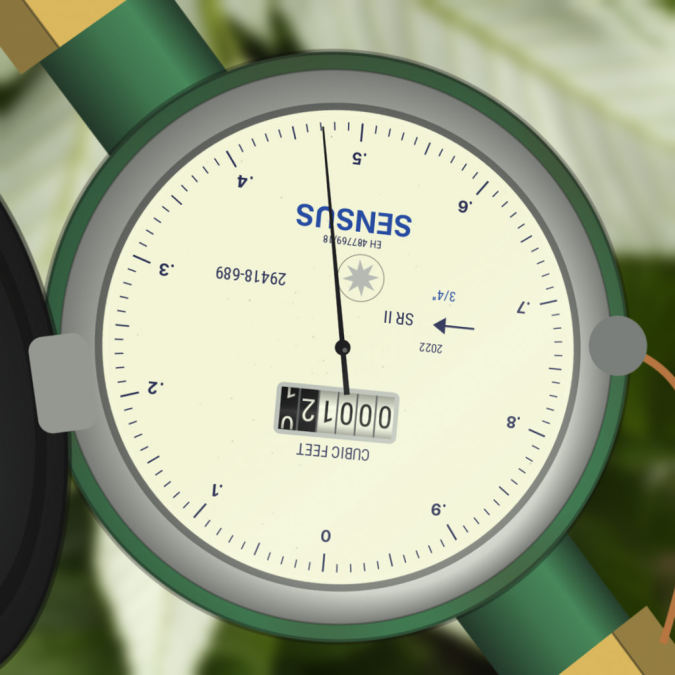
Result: 120.47ft³
